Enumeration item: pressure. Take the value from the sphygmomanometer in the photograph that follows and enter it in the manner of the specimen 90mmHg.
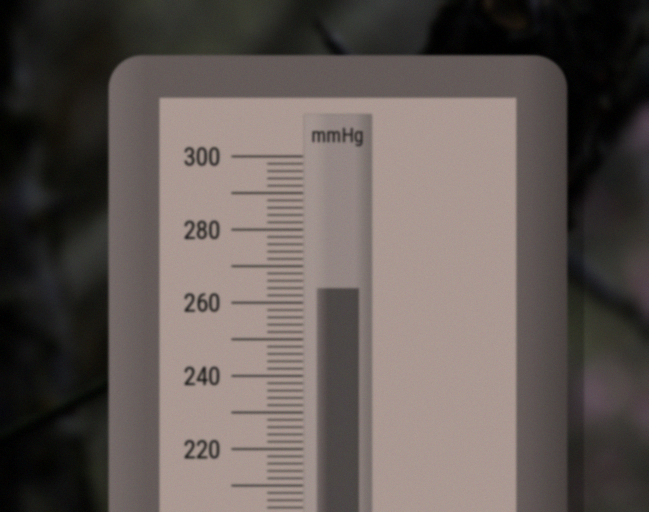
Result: 264mmHg
